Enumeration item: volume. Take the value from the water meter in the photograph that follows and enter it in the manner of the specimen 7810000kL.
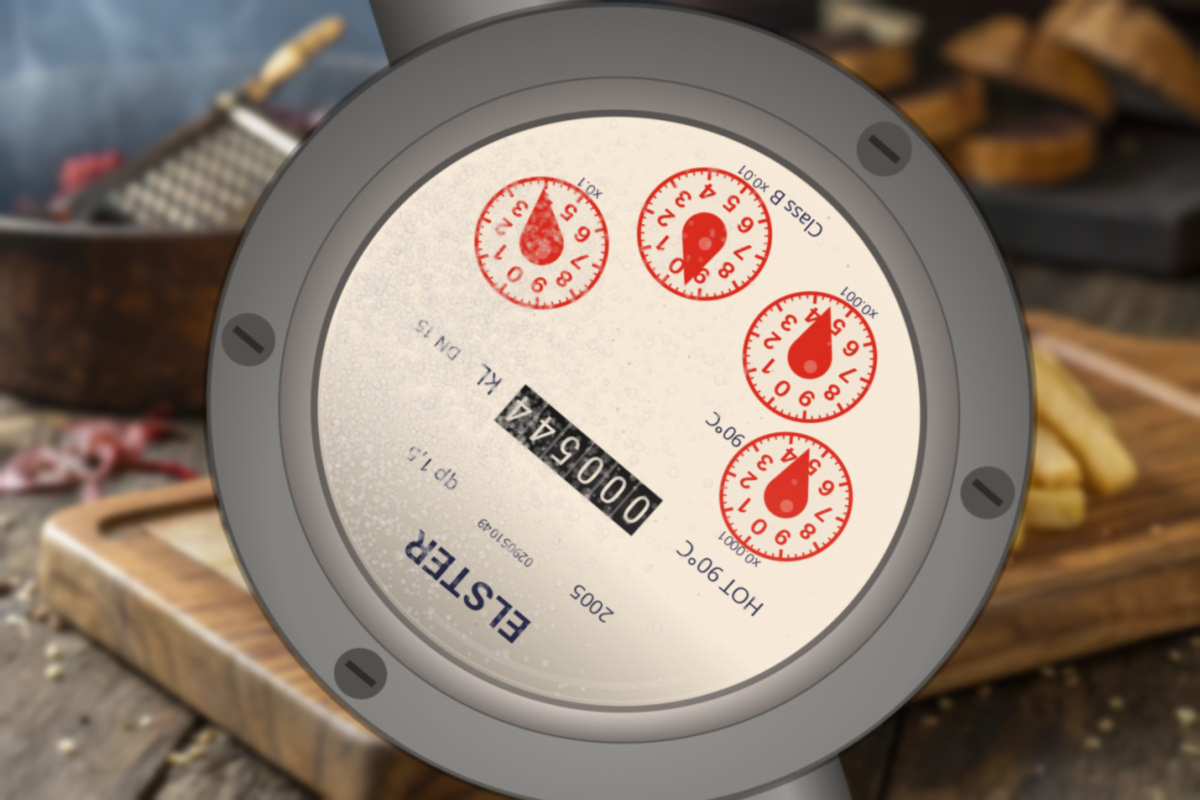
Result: 544.3944kL
